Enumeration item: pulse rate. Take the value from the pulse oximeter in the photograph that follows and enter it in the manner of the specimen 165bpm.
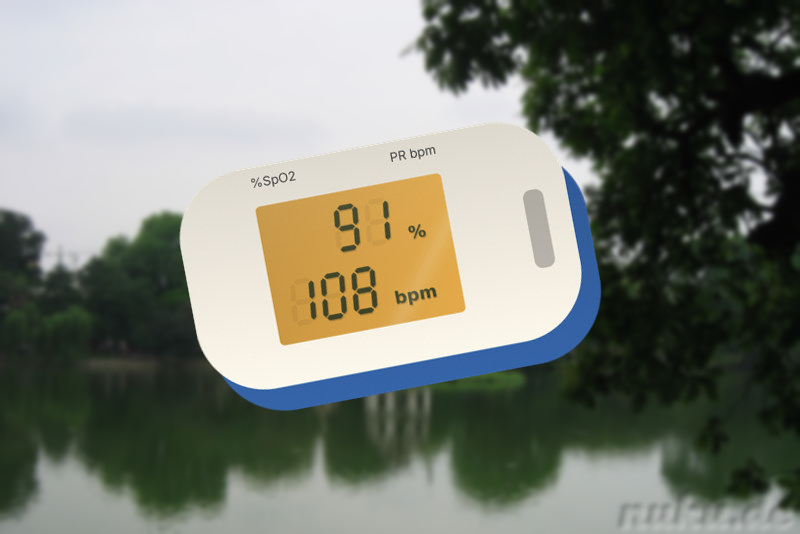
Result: 108bpm
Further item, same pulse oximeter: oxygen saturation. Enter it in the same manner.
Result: 91%
